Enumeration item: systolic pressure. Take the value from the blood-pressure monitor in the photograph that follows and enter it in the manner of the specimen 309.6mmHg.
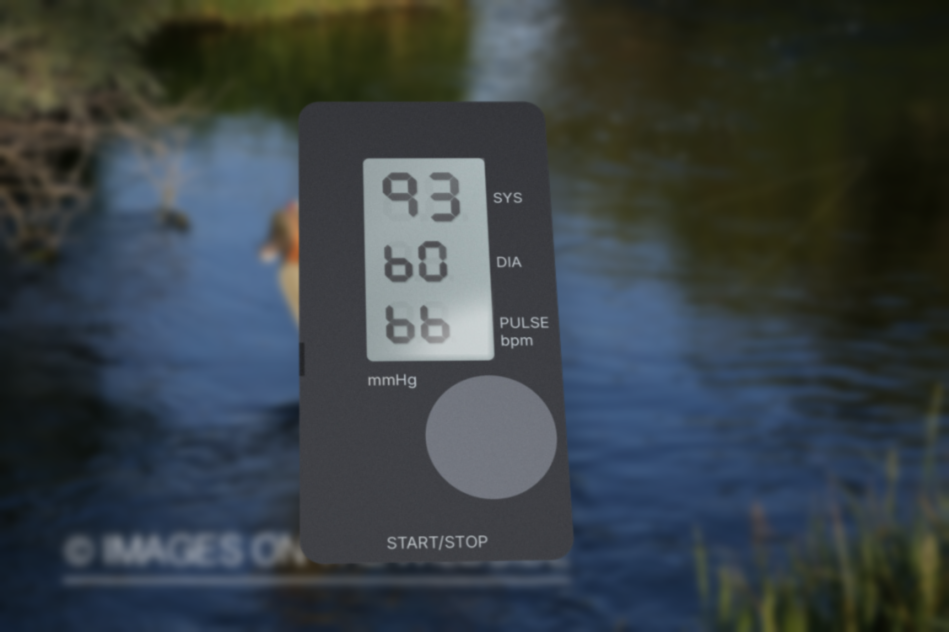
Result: 93mmHg
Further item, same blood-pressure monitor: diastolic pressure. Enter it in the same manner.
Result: 60mmHg
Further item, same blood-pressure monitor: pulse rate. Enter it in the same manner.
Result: 66bpm
